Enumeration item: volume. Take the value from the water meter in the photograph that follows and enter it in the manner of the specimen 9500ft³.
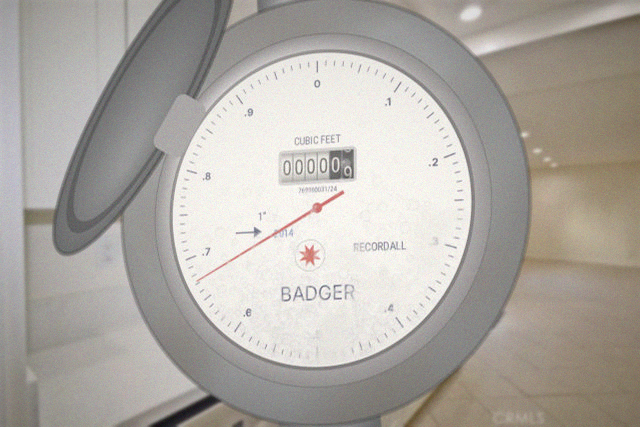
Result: 8.67ft³
